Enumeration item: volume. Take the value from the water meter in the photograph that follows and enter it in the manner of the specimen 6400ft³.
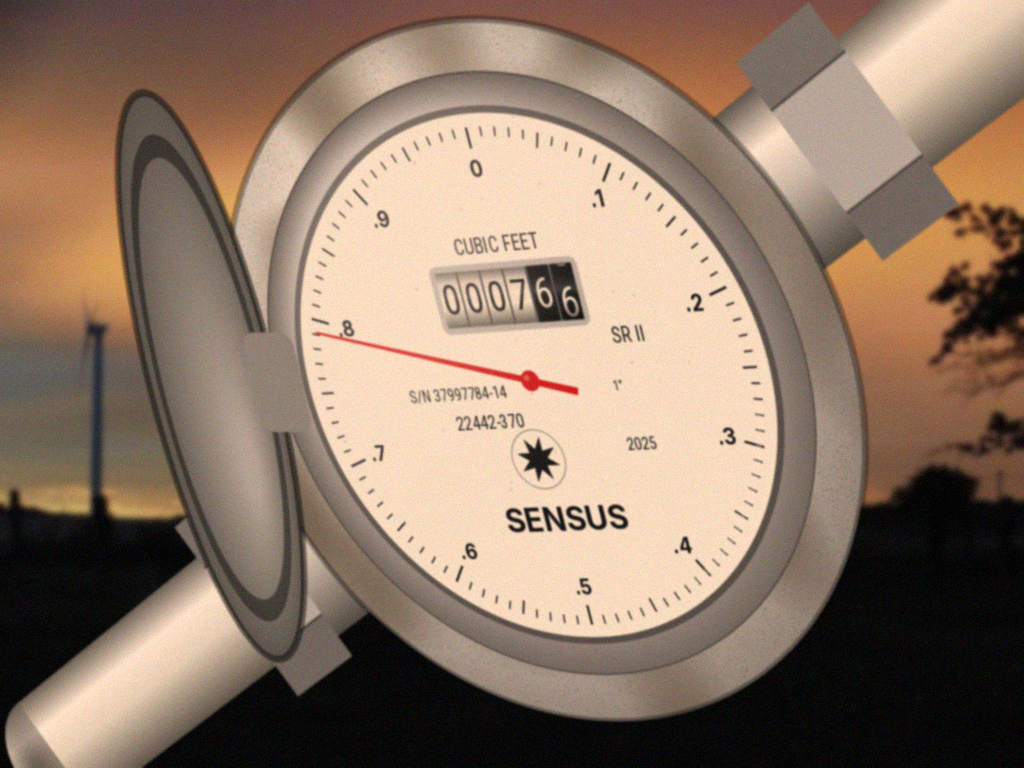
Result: 765.79ft³
